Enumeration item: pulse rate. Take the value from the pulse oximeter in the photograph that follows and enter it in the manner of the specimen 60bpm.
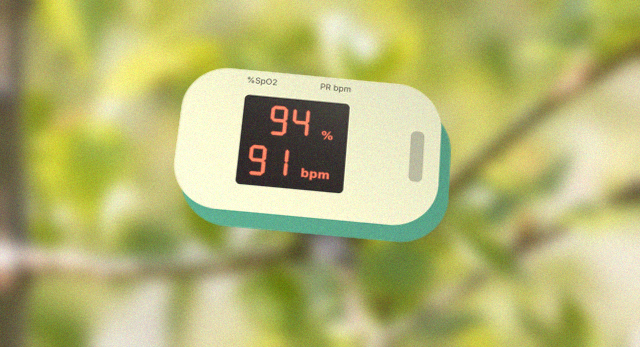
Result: 91bpm
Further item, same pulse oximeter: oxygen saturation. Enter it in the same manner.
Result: 94%
